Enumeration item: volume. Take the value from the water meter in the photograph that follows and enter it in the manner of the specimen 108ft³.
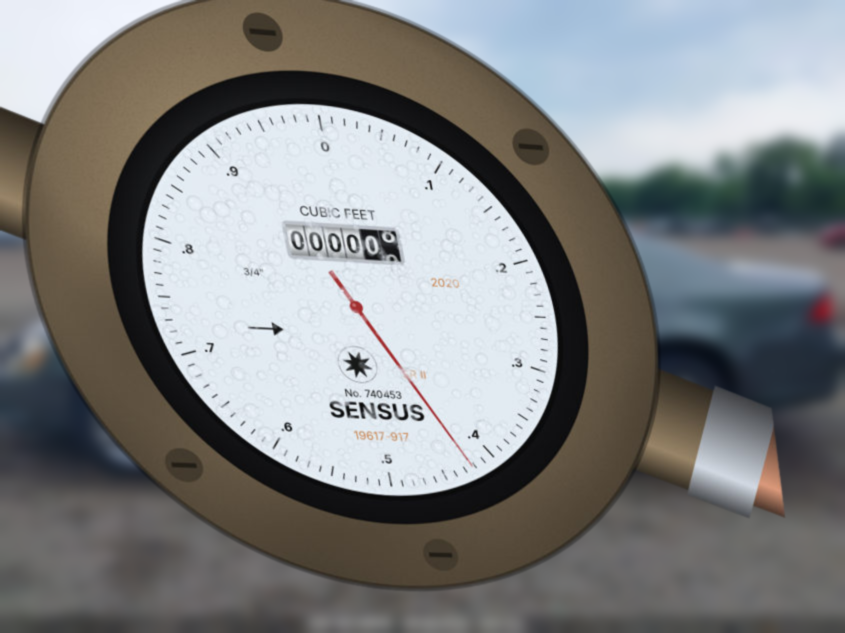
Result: 8.42ft³
